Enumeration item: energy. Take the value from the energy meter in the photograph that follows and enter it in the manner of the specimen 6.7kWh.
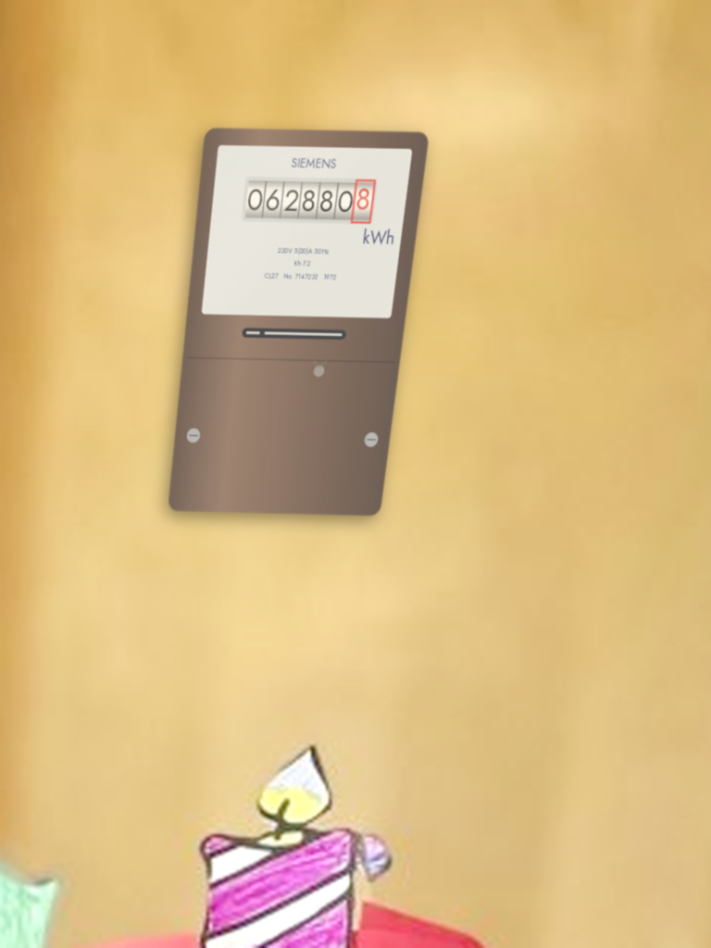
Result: 62880.8kWh
